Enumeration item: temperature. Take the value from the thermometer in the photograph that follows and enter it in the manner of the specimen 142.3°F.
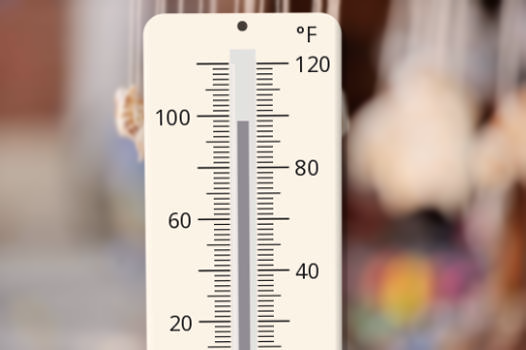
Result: 98°F
